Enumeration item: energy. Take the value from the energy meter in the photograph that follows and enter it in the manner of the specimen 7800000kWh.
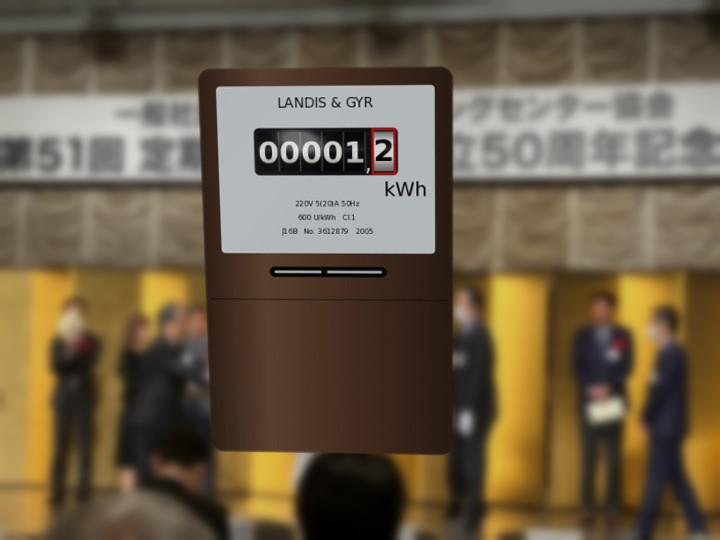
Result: 1.2kWh
